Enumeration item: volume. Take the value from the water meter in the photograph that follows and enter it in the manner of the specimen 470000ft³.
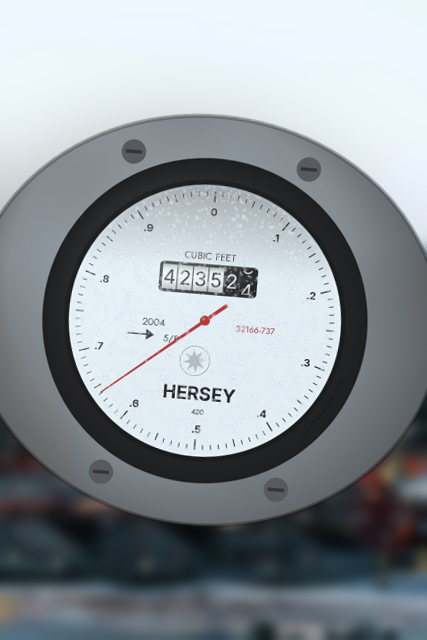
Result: 423523.64ft³
